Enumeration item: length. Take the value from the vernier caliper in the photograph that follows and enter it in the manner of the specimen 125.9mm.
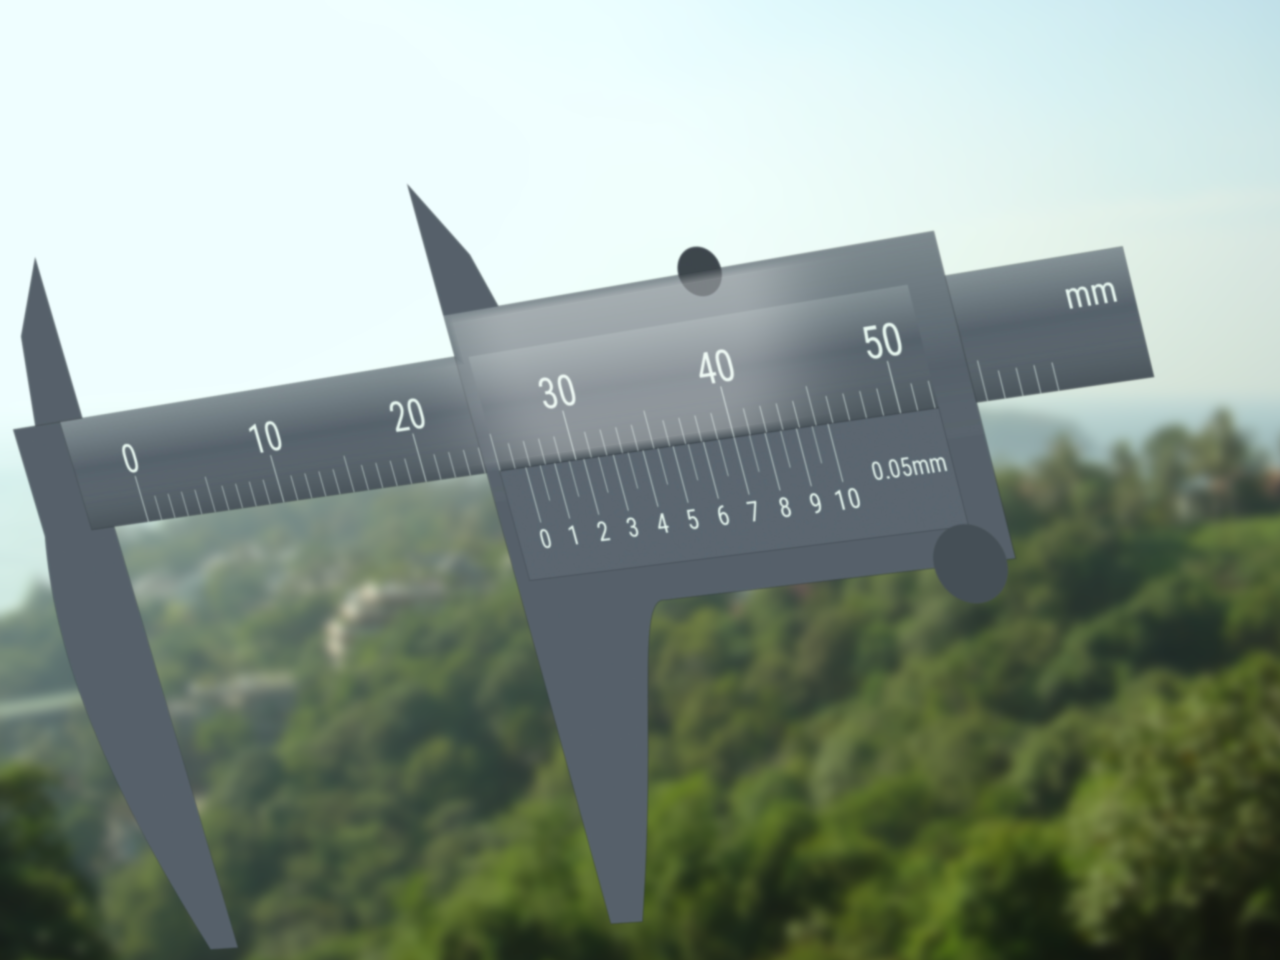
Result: 26.7mm
